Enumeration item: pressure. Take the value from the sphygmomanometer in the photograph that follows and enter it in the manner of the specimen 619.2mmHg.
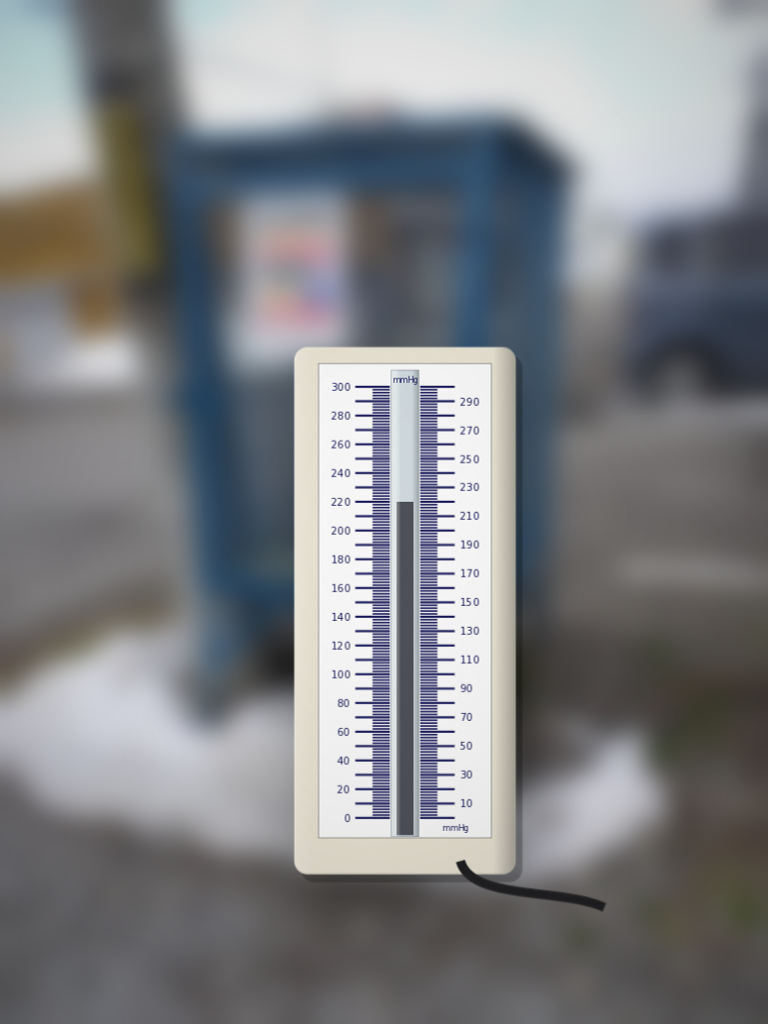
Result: 220mmHg
